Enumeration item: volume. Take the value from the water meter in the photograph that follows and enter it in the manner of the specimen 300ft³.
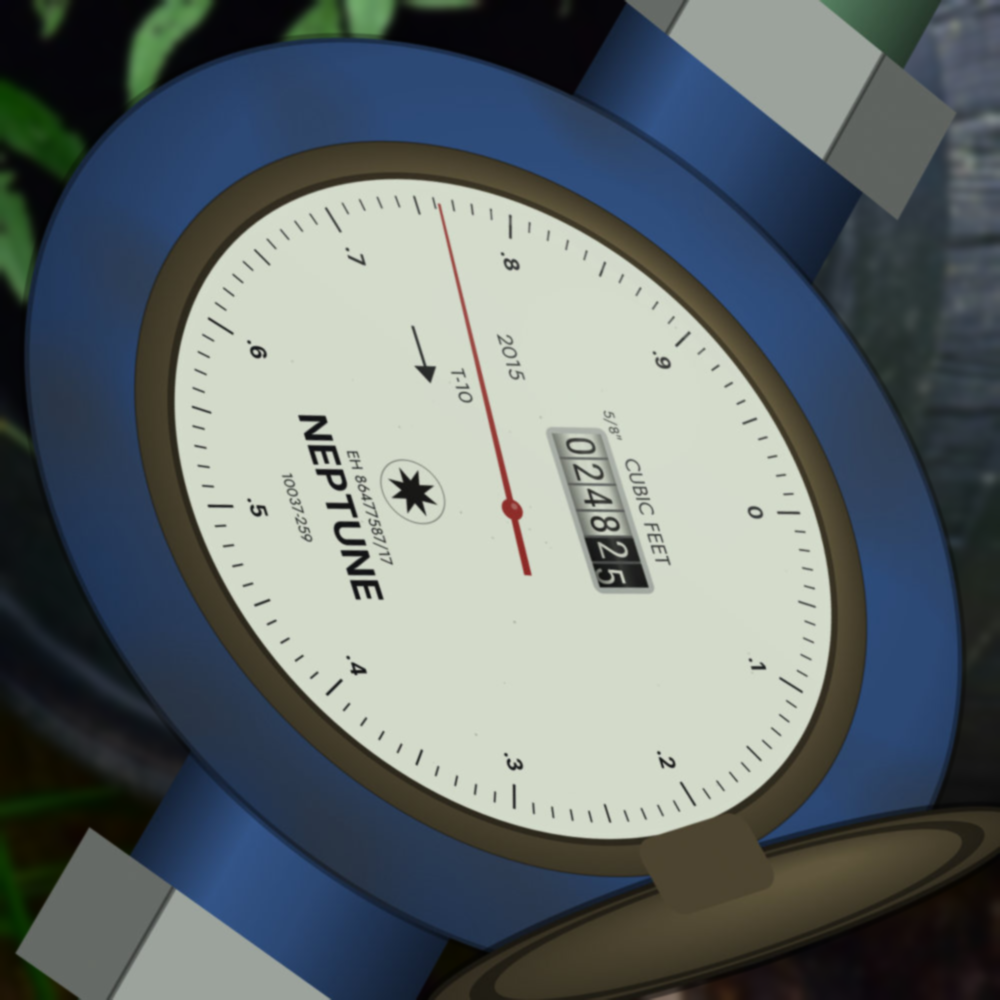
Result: 24824.76ft³
